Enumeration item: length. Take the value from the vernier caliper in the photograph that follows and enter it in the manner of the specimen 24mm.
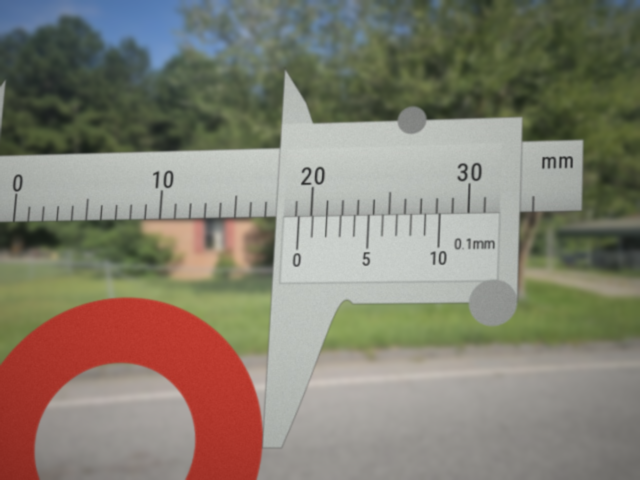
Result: 19.2mm
